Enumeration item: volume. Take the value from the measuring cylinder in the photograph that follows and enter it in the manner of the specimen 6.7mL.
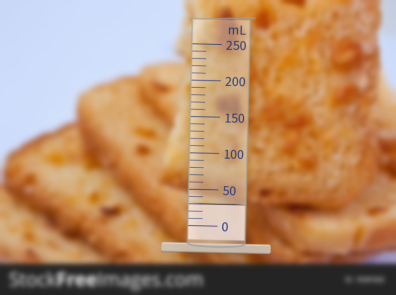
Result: 30mL
